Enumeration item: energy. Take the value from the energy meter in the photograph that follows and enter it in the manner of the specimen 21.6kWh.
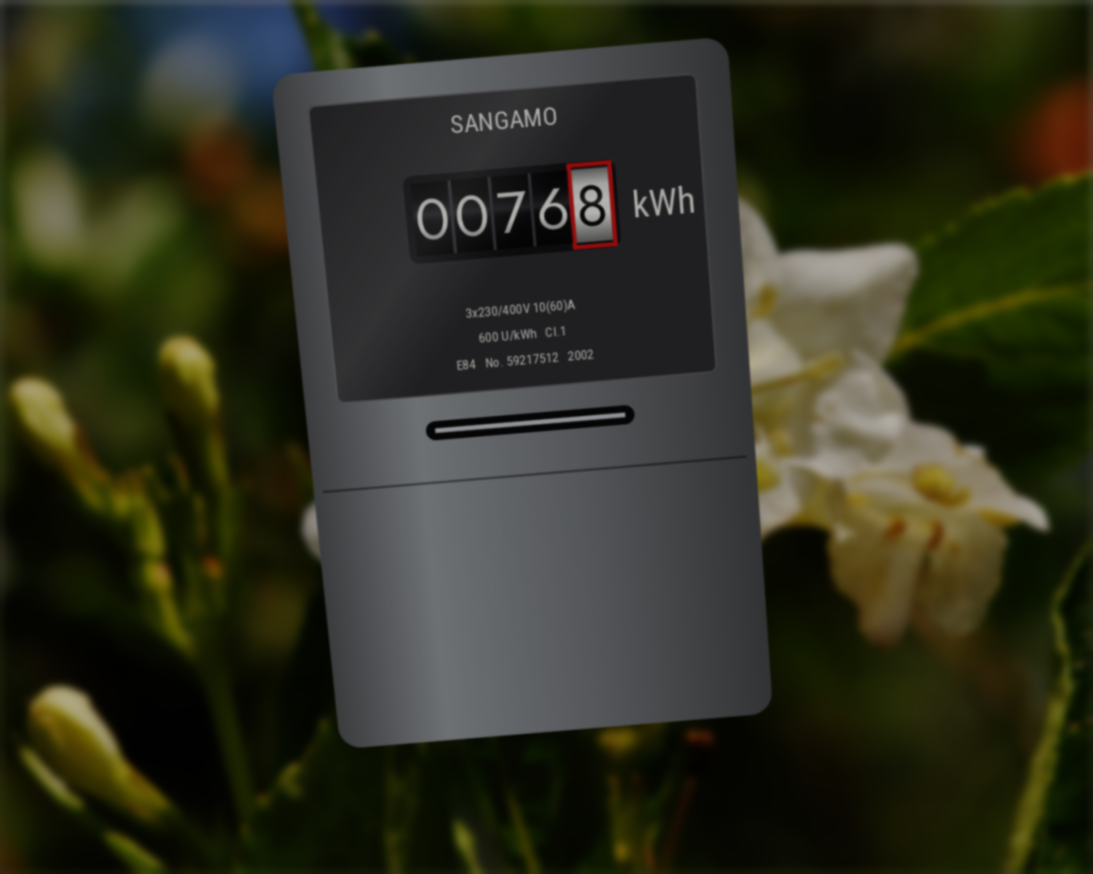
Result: 76.8kWh
